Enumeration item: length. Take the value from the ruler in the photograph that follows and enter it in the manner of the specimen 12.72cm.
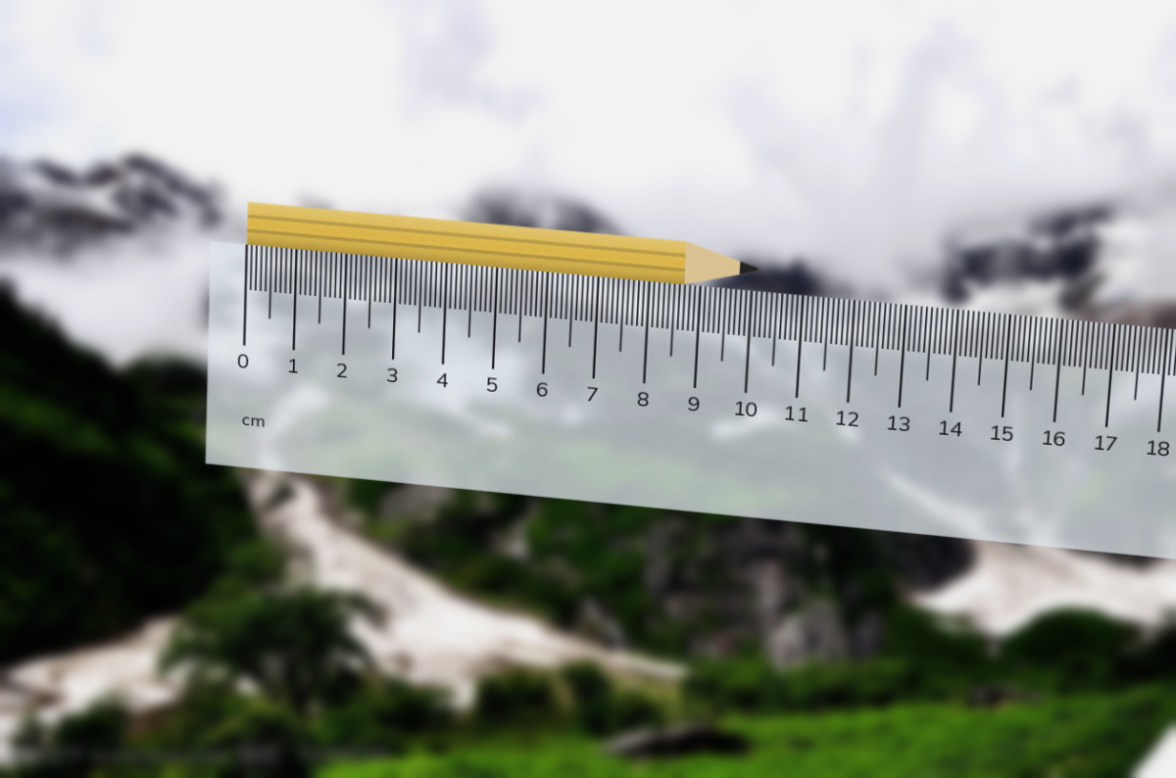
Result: 10.1cm
